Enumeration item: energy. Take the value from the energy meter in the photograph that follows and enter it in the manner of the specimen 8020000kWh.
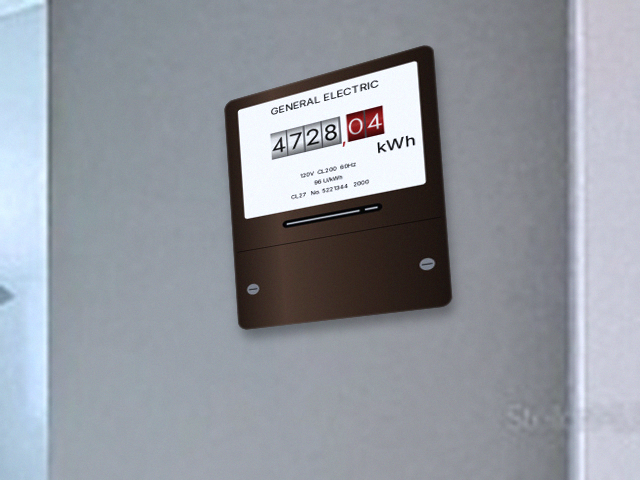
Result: 4728.04kWh
